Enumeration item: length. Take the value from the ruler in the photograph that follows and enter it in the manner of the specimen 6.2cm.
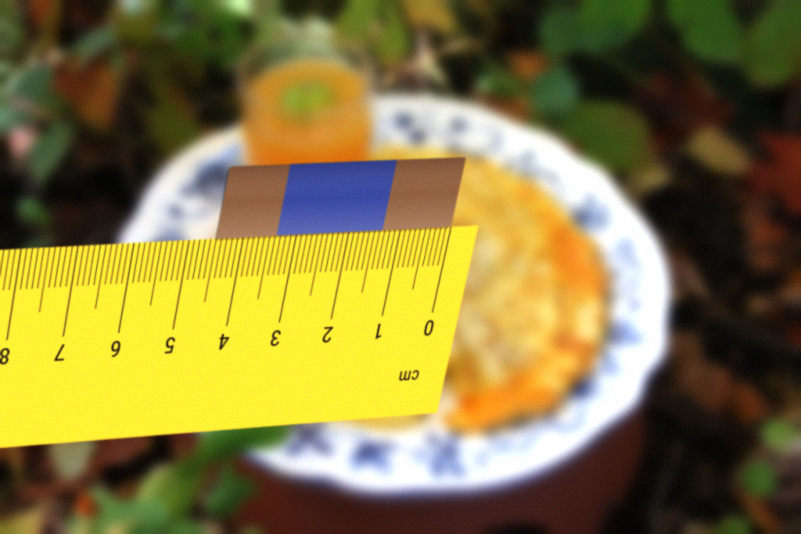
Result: 4.5cm
